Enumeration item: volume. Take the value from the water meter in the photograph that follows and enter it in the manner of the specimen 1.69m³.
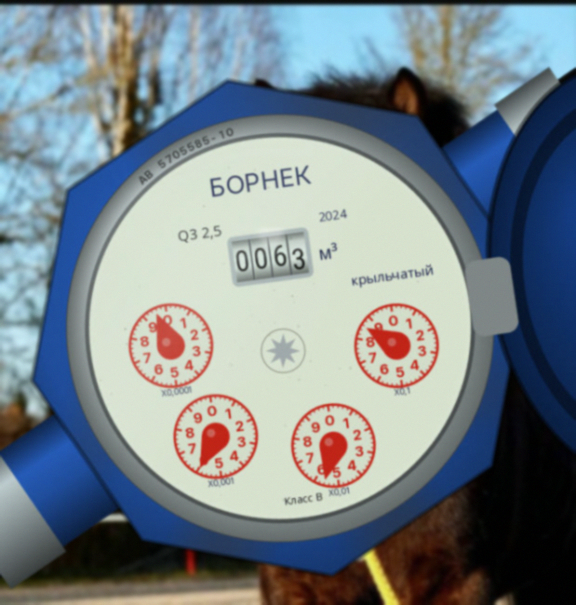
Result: 62.8559m³
